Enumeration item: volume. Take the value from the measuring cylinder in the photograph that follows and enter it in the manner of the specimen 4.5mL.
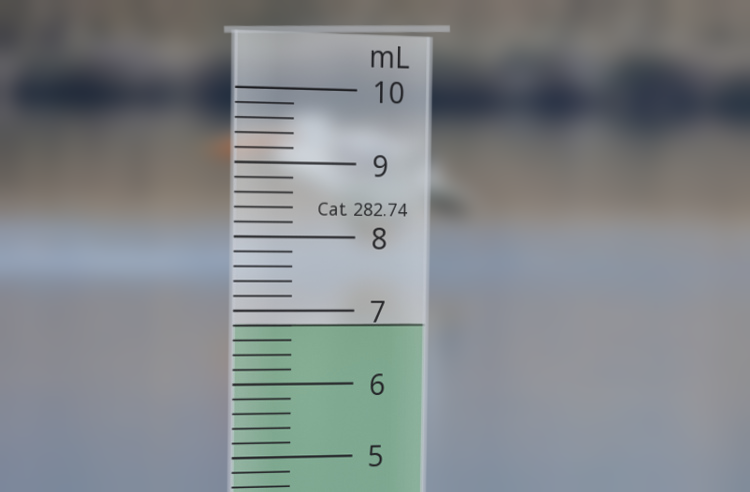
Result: 6.8mL
